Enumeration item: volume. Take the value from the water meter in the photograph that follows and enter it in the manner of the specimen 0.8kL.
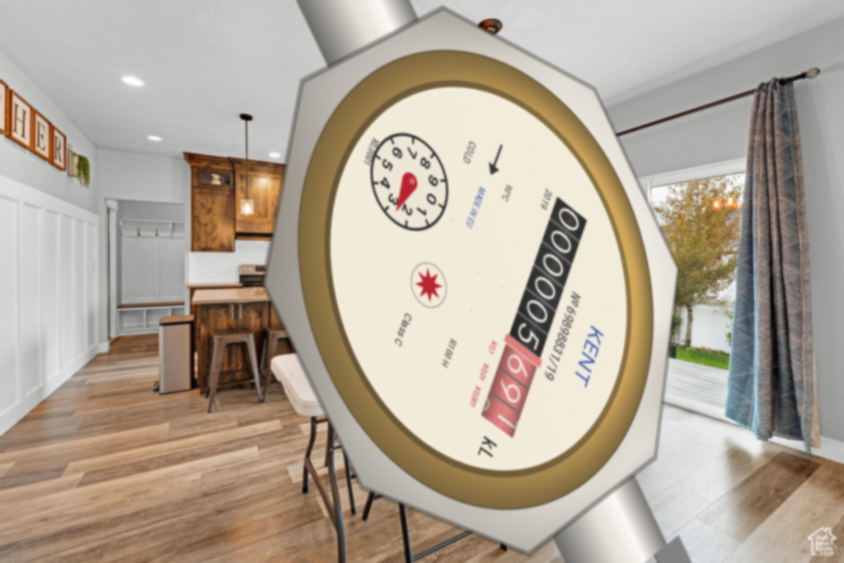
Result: 5.6912kL
